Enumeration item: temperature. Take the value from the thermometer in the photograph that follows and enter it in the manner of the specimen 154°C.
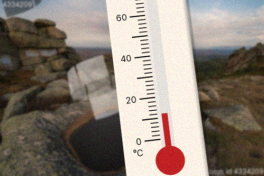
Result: 12°C
